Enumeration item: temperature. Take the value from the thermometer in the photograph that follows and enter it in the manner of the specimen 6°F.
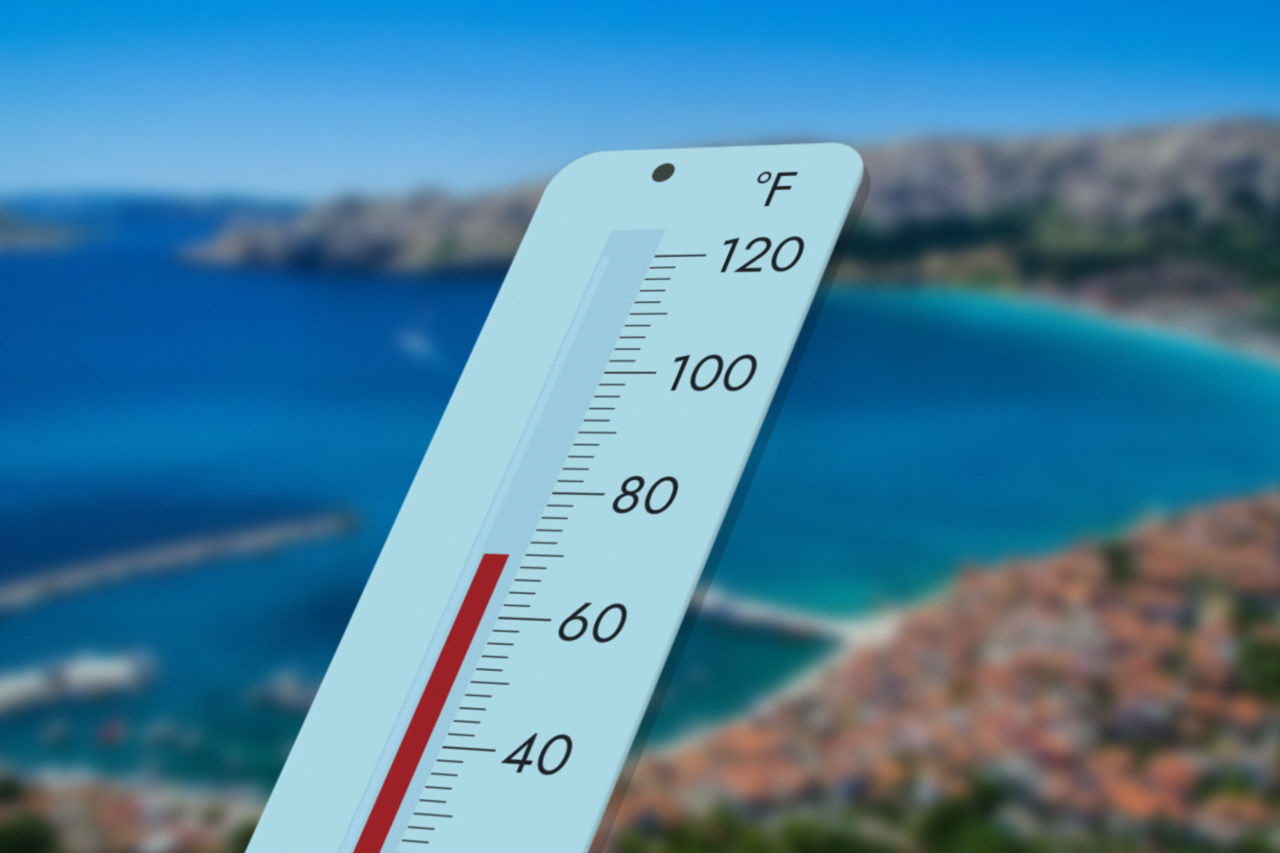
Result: 70°F
